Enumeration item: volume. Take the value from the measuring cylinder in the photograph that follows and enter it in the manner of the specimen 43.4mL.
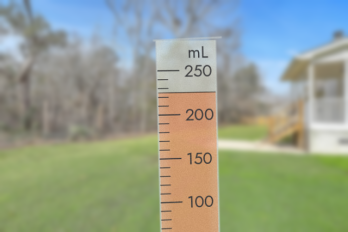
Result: 225mL
